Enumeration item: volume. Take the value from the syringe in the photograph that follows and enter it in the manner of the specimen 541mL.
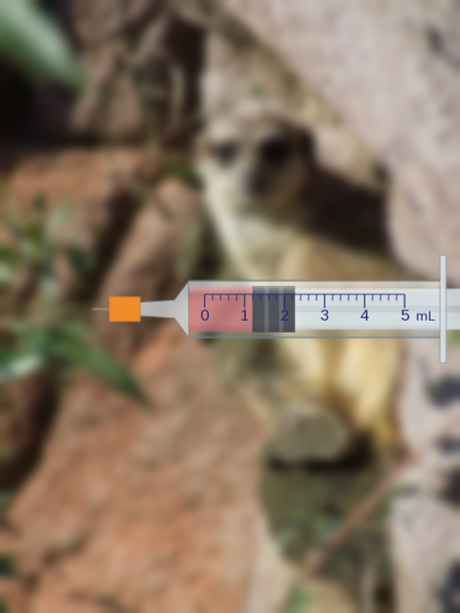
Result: 1.2mL
